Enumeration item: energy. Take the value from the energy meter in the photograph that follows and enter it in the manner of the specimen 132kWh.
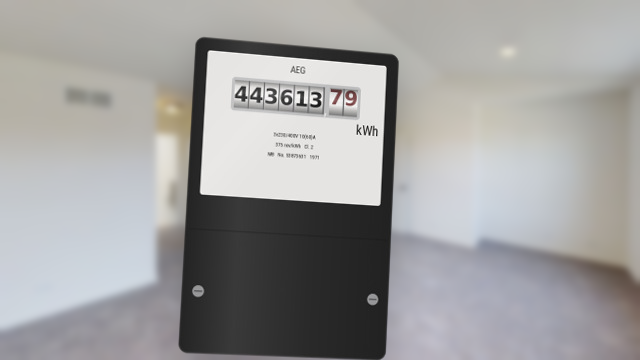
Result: 443613.79kWh
